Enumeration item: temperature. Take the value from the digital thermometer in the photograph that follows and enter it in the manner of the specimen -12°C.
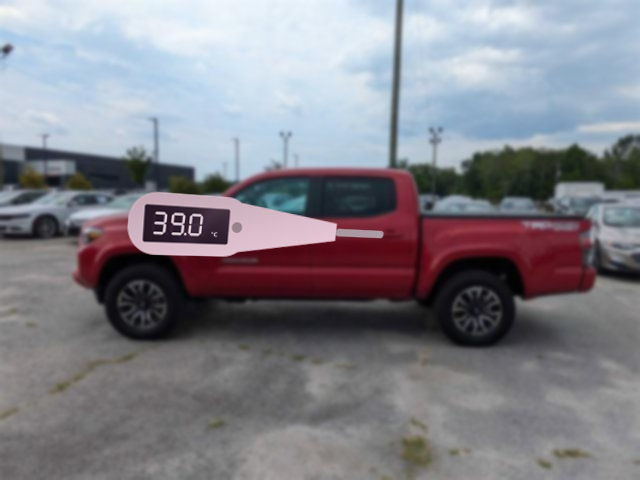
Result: 39.0°C
